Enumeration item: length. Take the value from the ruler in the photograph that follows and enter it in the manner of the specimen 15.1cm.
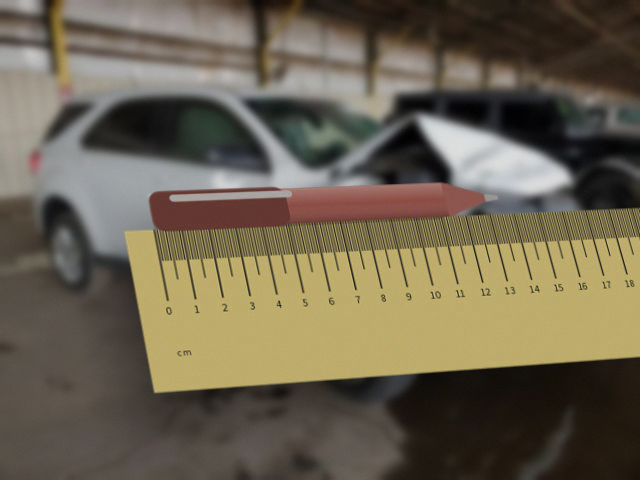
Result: 13.5cm
